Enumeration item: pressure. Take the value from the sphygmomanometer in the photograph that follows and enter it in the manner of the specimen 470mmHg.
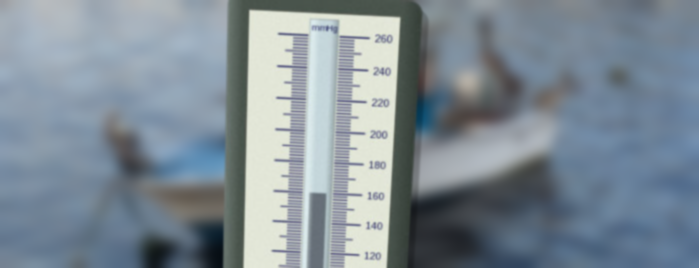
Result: 160mmHg
